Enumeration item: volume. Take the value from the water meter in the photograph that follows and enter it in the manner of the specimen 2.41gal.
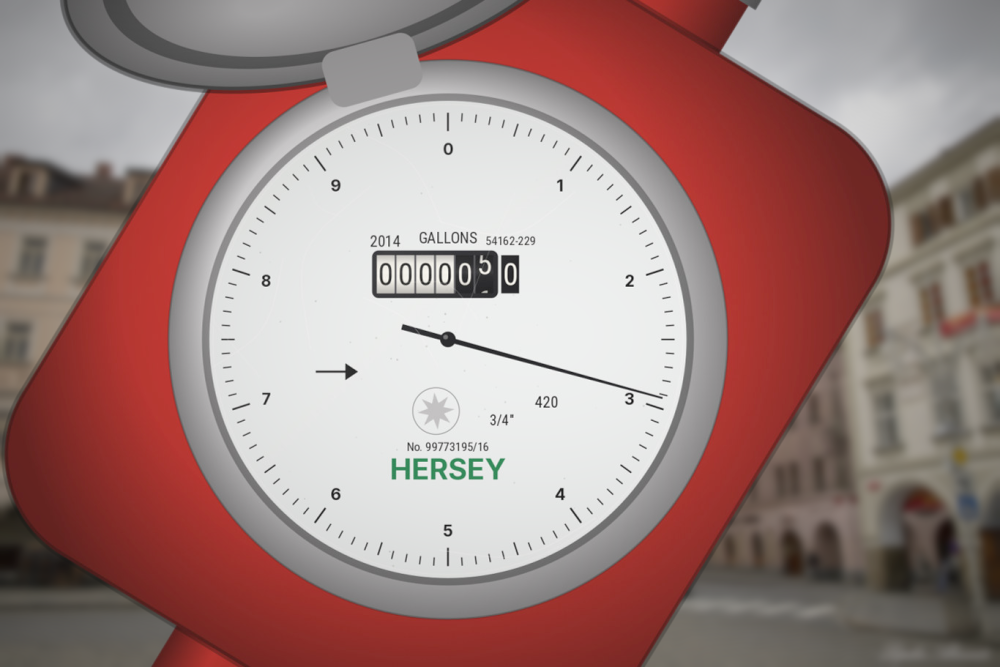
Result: 52.9gal
